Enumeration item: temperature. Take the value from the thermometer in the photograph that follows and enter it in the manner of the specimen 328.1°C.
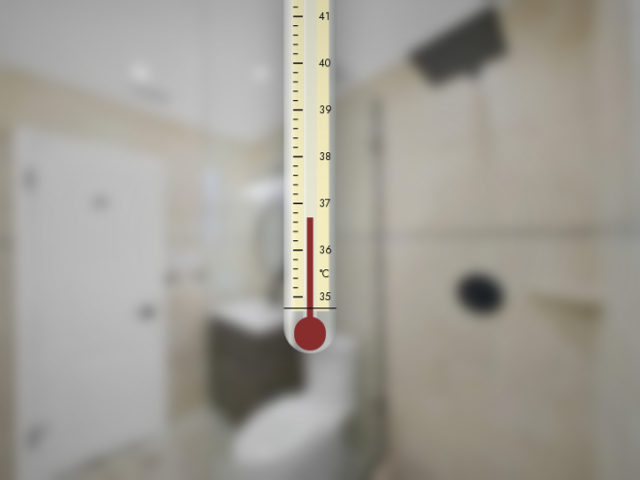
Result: 36.7°C
